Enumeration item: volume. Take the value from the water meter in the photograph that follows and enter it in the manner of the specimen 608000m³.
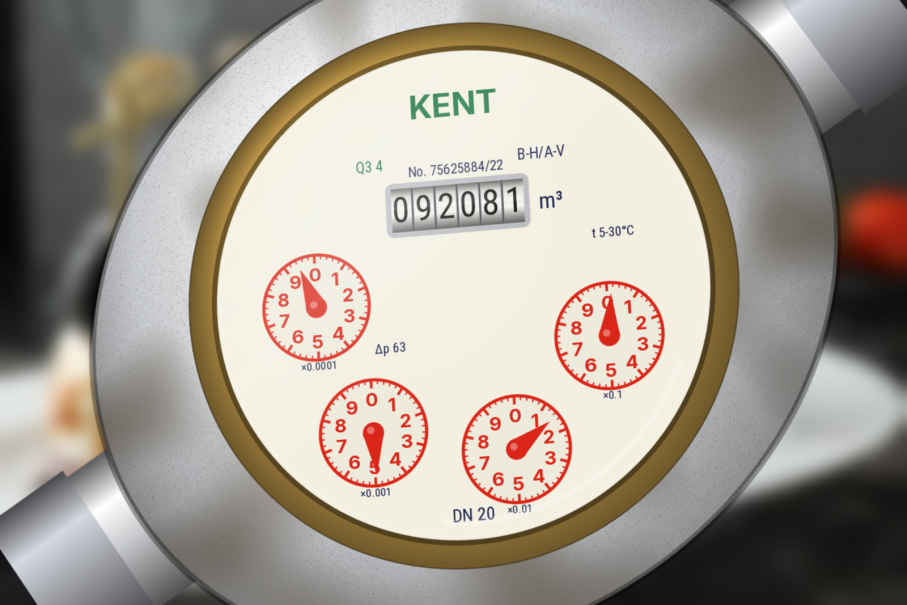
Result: 92081.0149m³
